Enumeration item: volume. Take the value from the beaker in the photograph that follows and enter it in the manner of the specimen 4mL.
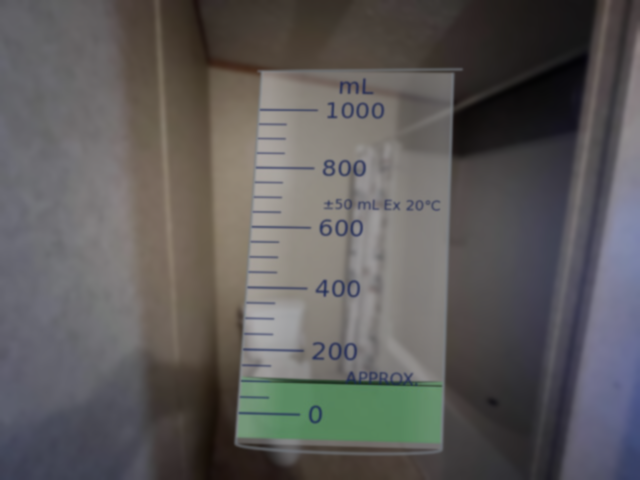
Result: 100mL
